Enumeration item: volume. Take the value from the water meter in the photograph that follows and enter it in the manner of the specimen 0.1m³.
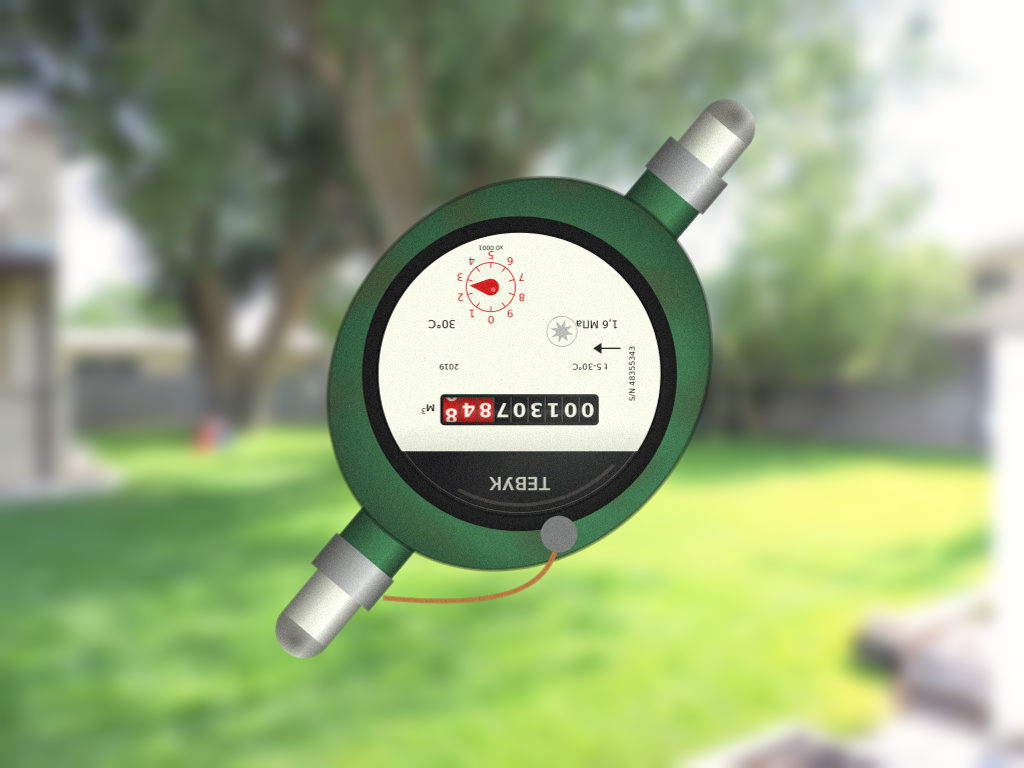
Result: 1307.8482m³
